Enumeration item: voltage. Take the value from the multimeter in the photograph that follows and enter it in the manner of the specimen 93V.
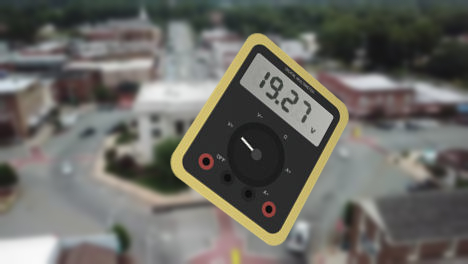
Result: 19.27V
